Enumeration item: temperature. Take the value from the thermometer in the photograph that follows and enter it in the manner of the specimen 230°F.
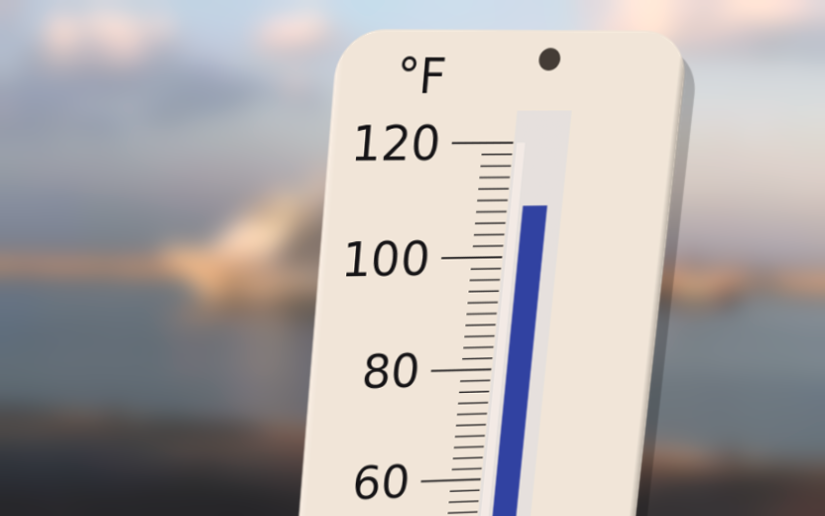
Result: 109°F
